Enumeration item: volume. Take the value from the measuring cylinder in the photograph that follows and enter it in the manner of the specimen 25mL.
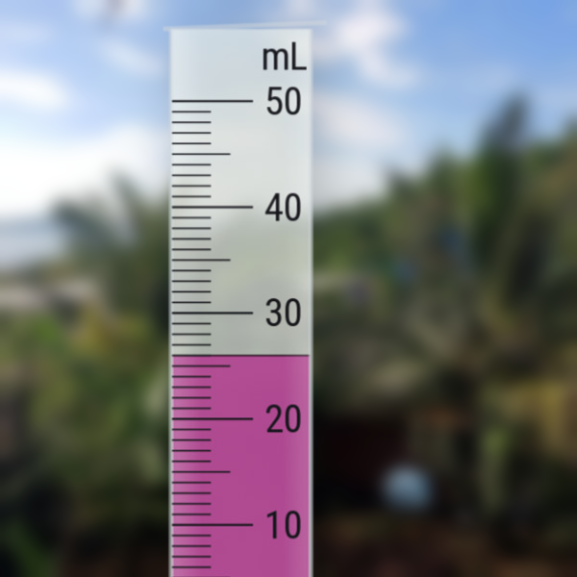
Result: 26mL
